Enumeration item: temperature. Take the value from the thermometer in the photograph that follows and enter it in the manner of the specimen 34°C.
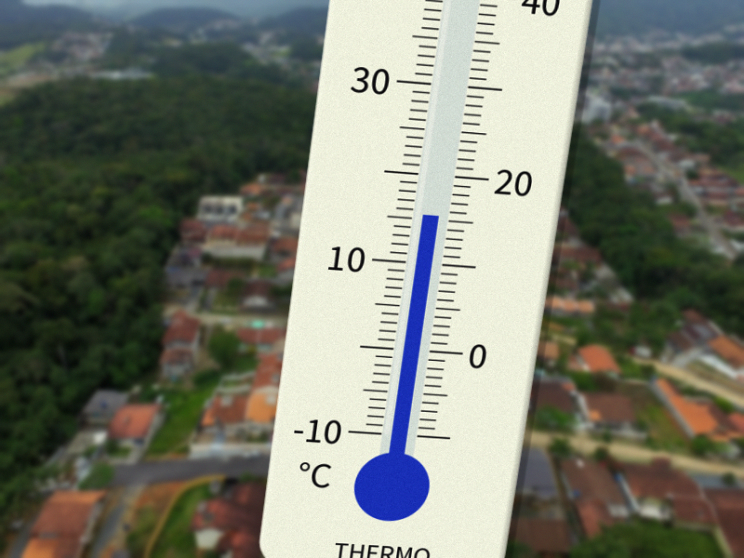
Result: 15.5°C
